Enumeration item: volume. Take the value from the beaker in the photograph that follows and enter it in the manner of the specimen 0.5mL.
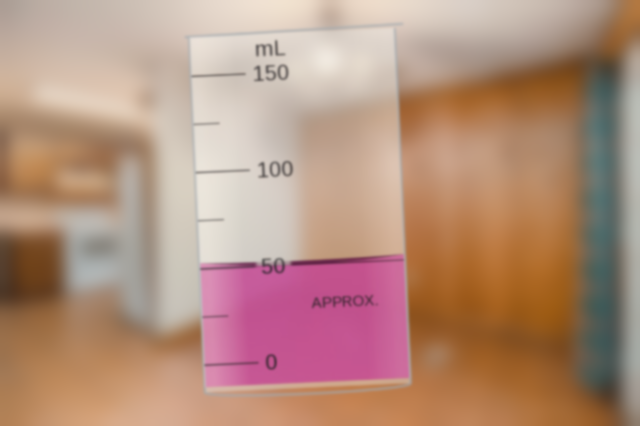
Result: 50mL
